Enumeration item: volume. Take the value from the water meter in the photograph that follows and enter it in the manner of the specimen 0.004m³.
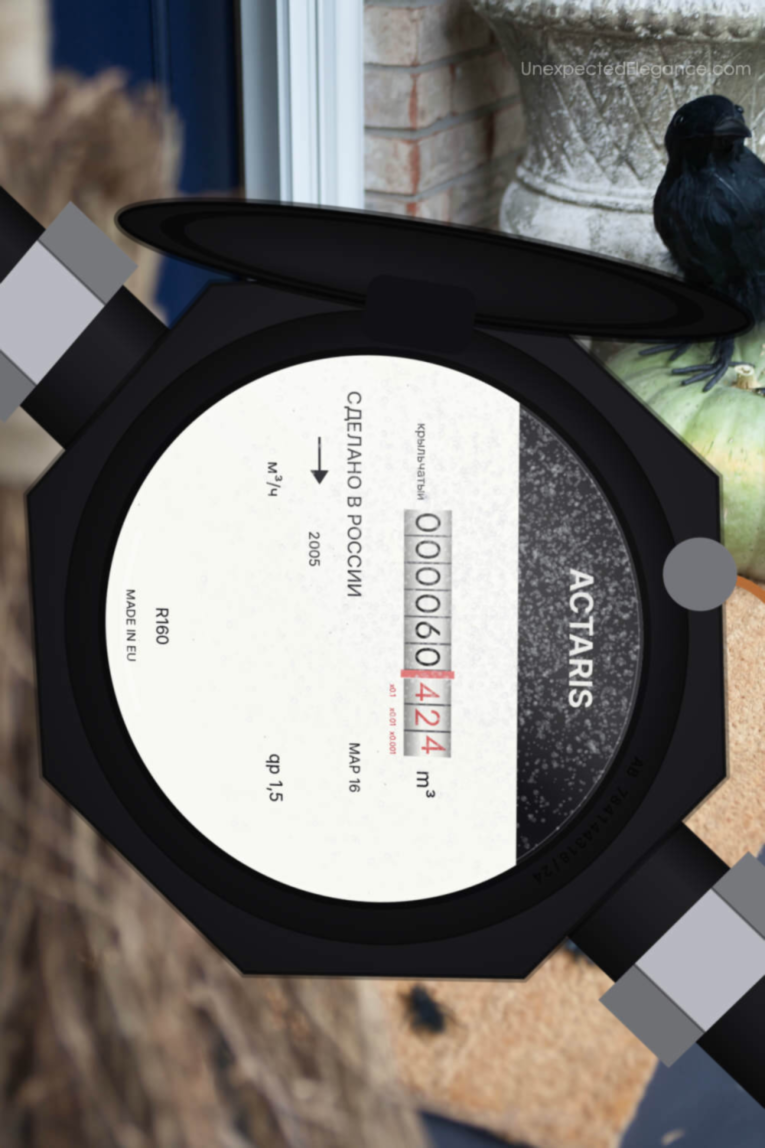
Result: 60.424m³
